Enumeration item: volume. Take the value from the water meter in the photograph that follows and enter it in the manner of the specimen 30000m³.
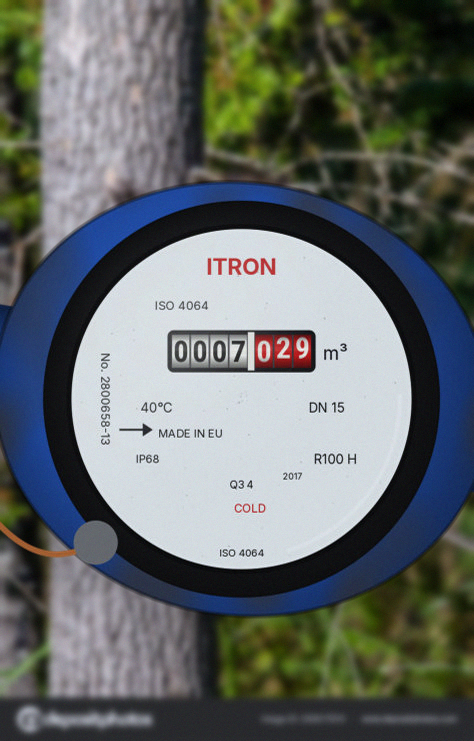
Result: 7.029m³
